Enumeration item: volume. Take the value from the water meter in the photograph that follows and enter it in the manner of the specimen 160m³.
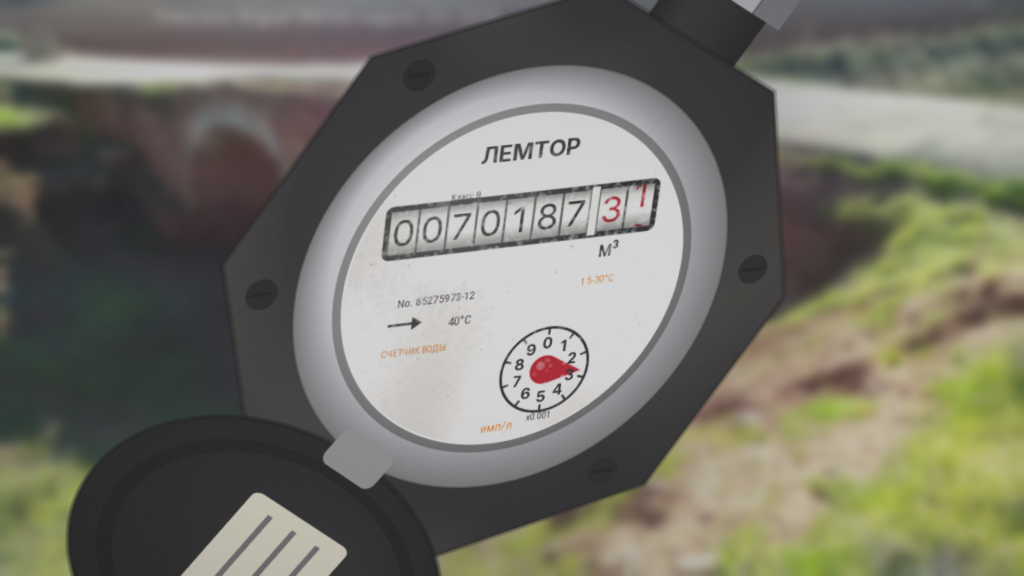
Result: 70187.312m³
